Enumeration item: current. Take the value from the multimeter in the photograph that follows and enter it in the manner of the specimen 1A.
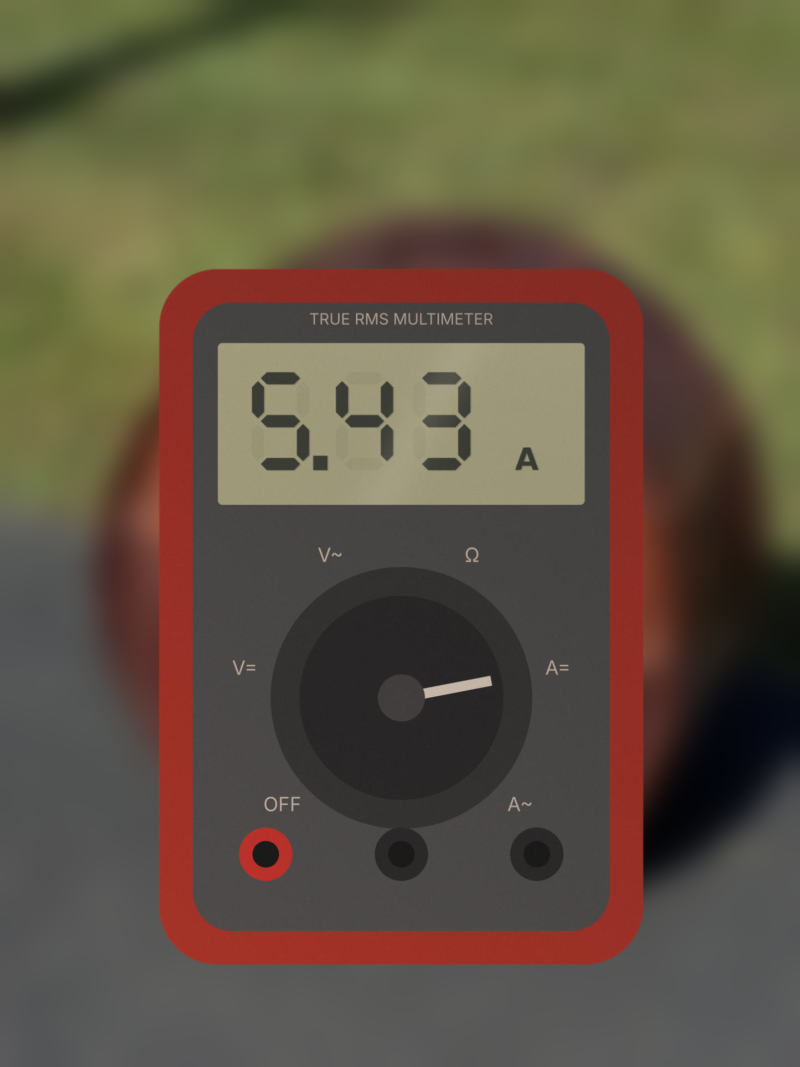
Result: 5.43A
